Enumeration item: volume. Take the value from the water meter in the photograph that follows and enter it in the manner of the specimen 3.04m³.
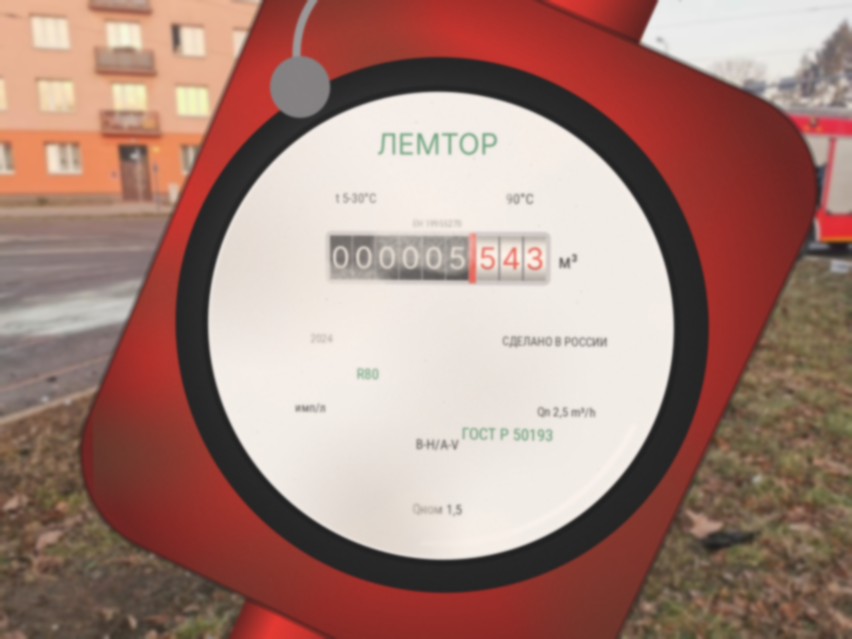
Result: 5.543m³
